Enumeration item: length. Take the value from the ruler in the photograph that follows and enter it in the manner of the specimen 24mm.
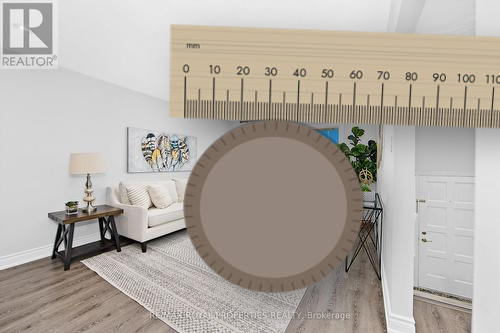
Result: 65mm
